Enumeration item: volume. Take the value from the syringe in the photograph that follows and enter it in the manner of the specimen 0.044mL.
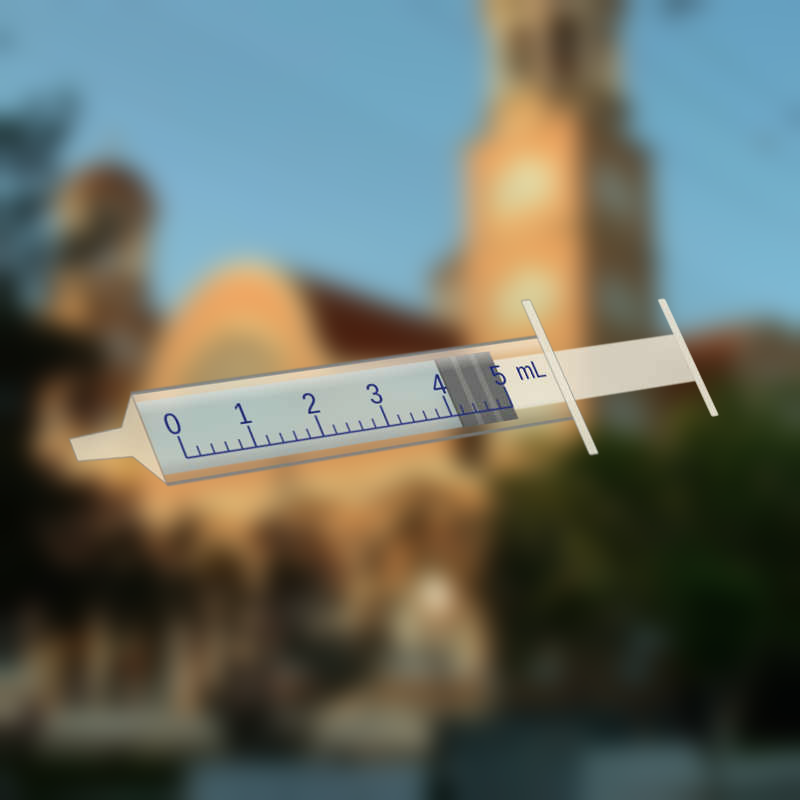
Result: 4.1mL
